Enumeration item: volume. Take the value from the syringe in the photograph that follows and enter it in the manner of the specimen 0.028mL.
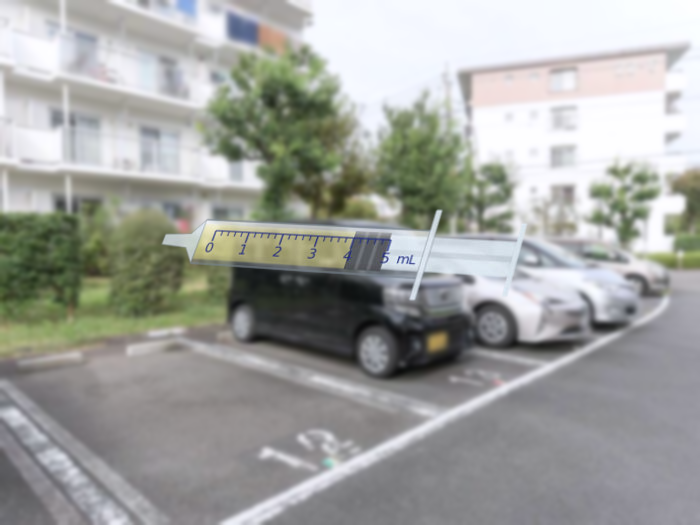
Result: 4mL
